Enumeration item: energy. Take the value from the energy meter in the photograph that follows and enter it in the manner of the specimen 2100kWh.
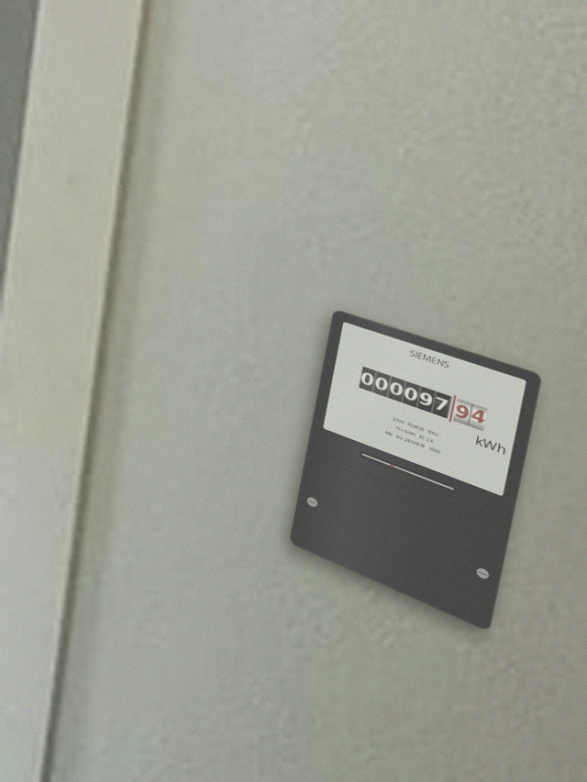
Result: 97.94kWh
